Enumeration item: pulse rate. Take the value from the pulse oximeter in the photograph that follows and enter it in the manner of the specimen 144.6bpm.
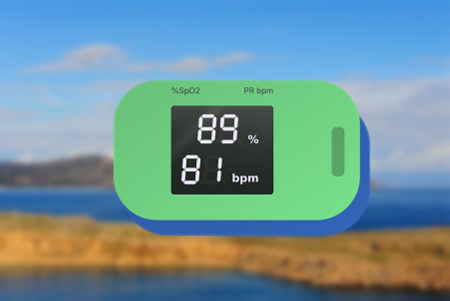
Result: 81bpm
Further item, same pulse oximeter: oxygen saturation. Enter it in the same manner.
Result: 89%
